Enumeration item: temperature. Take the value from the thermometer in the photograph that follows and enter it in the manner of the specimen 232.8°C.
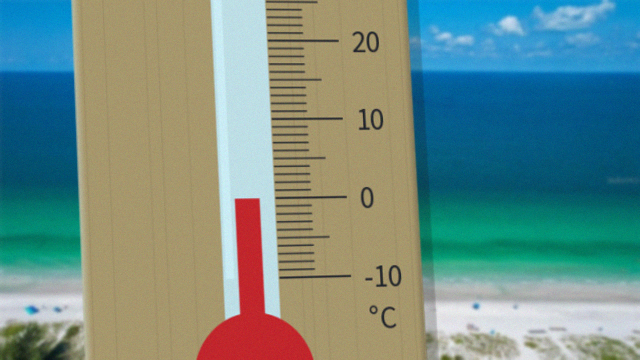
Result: 0°C
